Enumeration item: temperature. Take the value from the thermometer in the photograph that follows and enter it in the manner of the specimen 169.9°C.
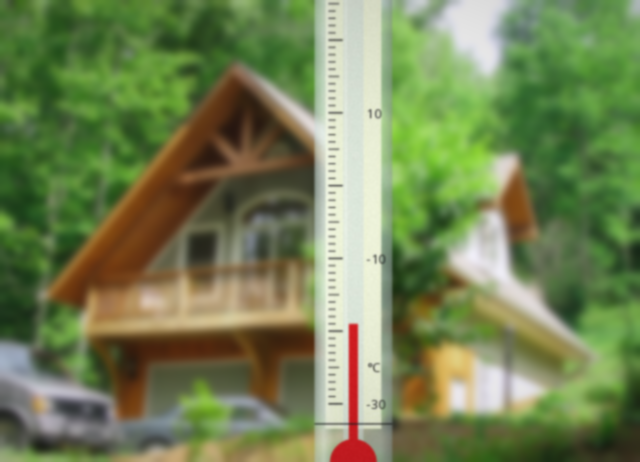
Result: -19°C
